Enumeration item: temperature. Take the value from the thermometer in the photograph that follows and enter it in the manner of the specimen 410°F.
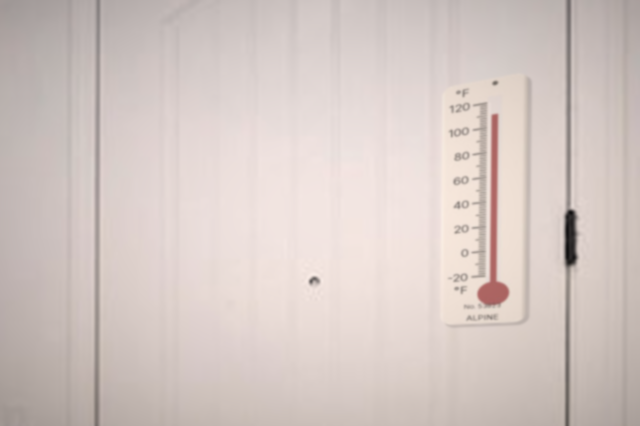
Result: 110°F
